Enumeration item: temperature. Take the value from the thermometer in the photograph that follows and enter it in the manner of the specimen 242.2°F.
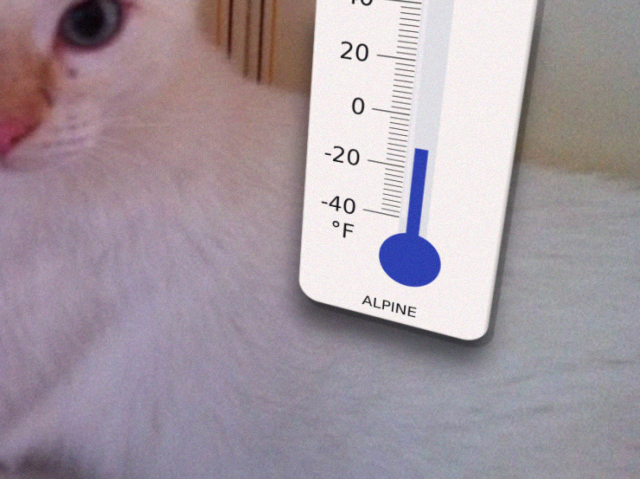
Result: -12°F
